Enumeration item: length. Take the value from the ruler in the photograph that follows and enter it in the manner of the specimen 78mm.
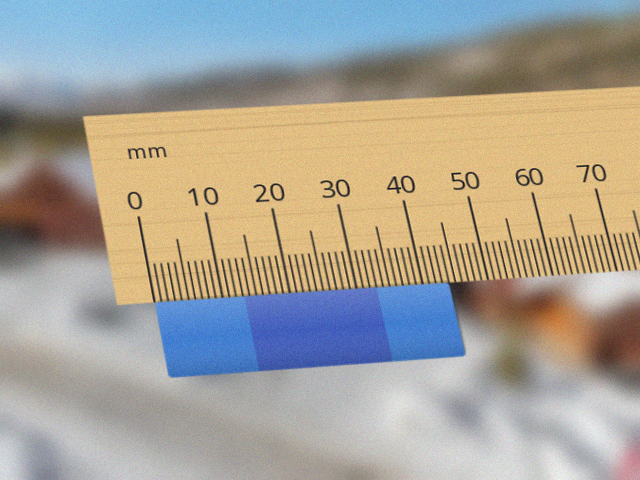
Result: 44mm
